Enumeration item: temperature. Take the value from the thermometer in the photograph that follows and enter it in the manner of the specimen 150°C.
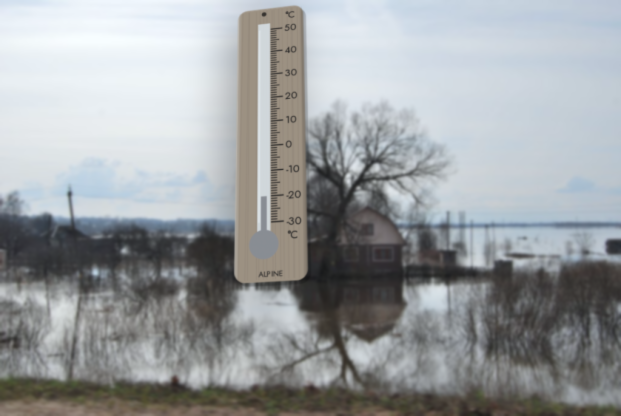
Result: -20°C
